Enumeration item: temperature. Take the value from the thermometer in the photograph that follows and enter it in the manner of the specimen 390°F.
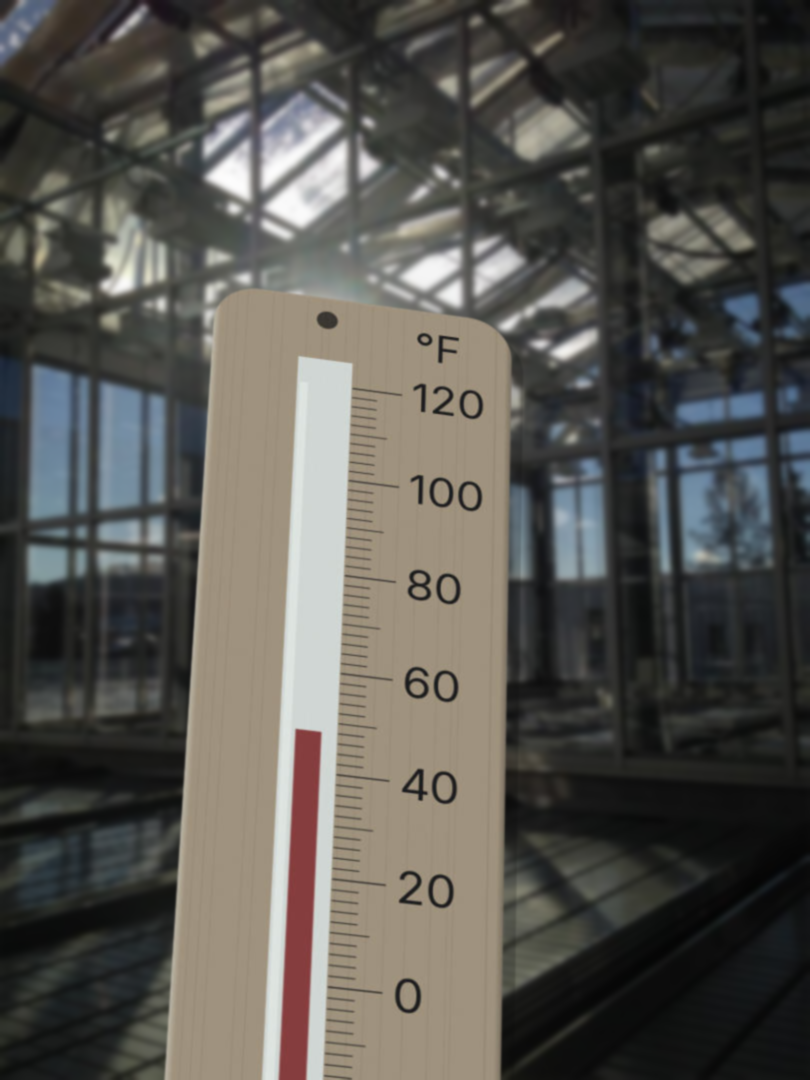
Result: 48°F
